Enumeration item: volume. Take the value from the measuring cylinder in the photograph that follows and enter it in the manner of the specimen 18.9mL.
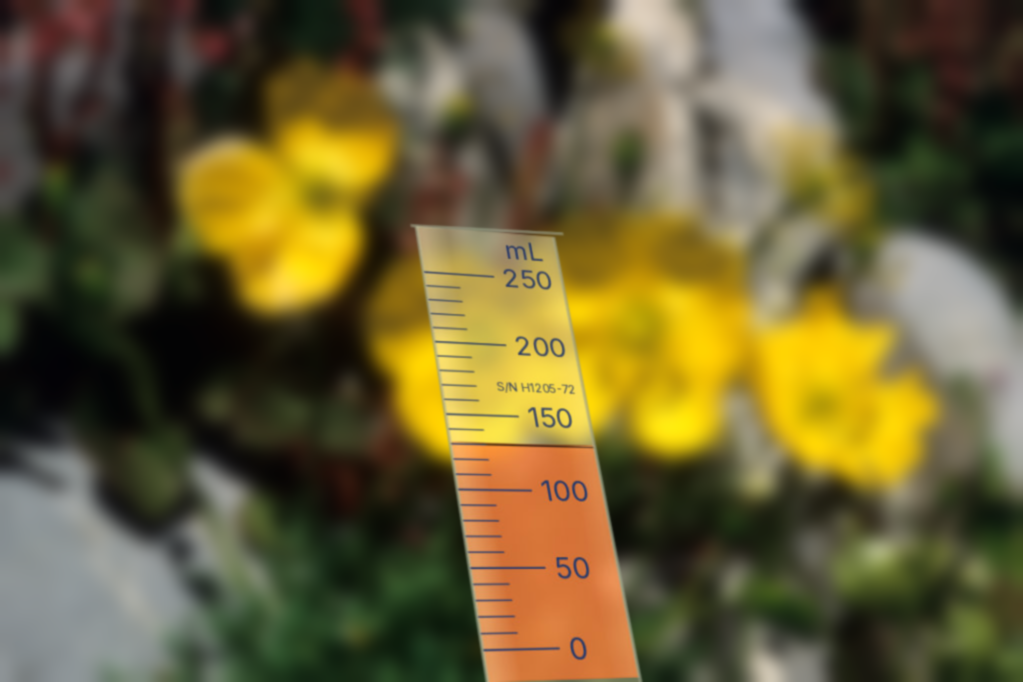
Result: 130mL
